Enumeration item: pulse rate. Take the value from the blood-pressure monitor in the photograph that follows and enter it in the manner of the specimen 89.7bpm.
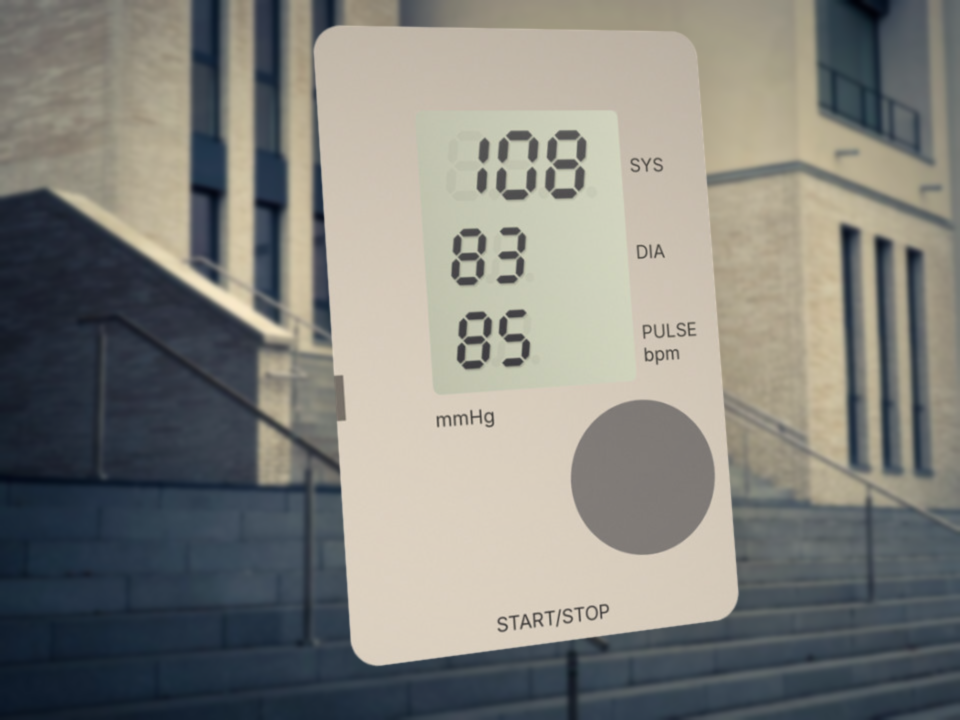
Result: 85bpm
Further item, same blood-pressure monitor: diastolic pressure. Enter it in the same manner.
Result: 83mmHg
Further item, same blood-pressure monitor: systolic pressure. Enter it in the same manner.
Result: 108mmHg
